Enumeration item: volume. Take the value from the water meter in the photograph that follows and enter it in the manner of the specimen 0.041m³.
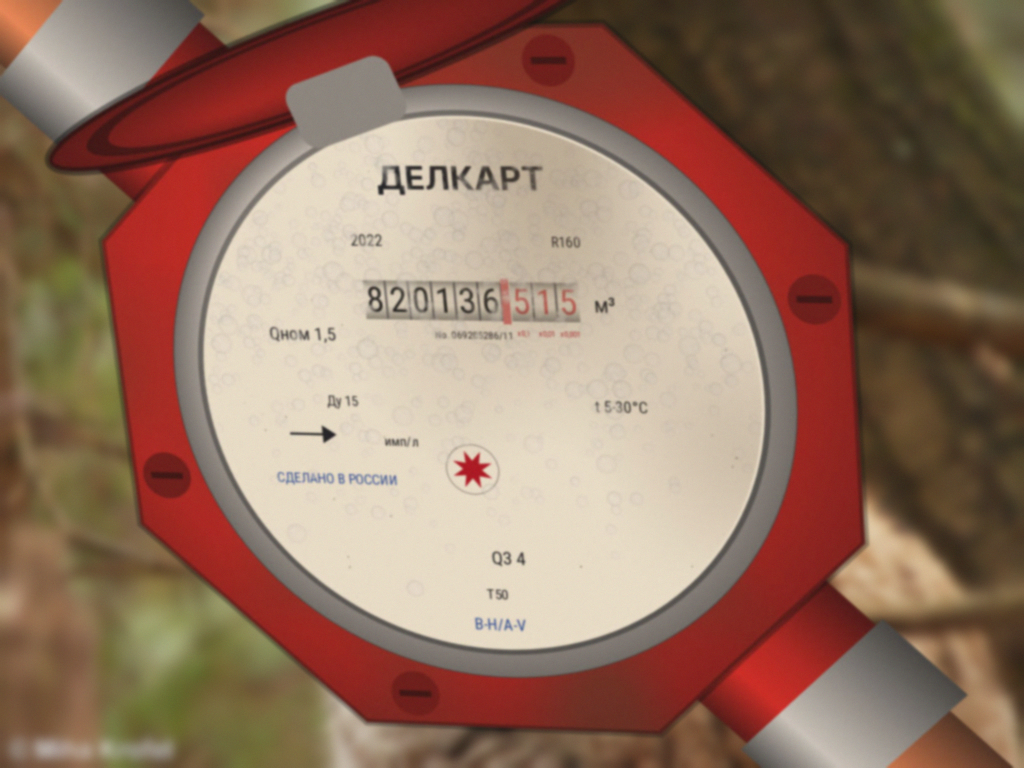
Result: 820136.515m³
